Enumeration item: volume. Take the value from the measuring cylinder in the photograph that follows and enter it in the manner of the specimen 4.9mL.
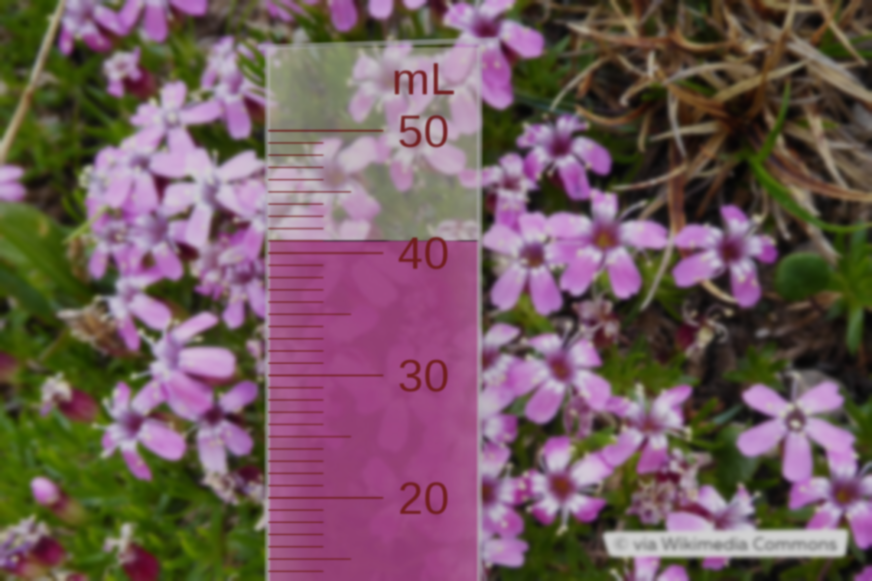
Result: 41mL
